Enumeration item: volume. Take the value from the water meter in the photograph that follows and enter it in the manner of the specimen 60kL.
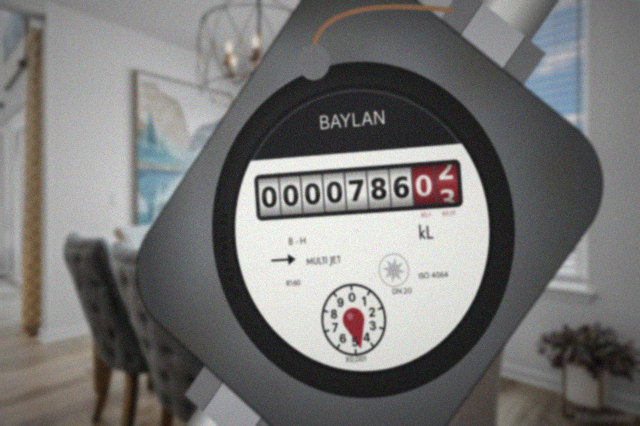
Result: 786.024kL
